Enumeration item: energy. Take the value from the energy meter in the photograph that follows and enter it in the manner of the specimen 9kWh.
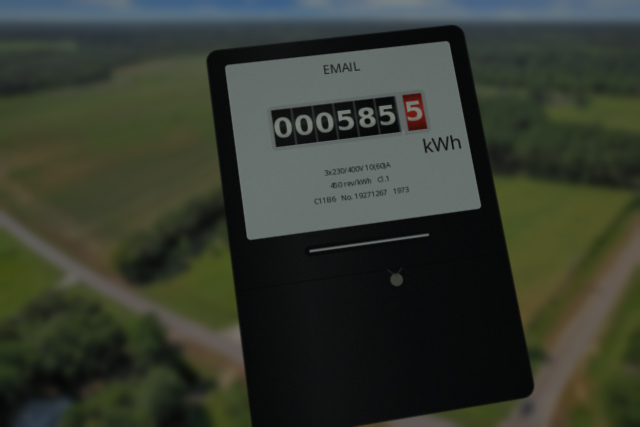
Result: 585.5kWh
